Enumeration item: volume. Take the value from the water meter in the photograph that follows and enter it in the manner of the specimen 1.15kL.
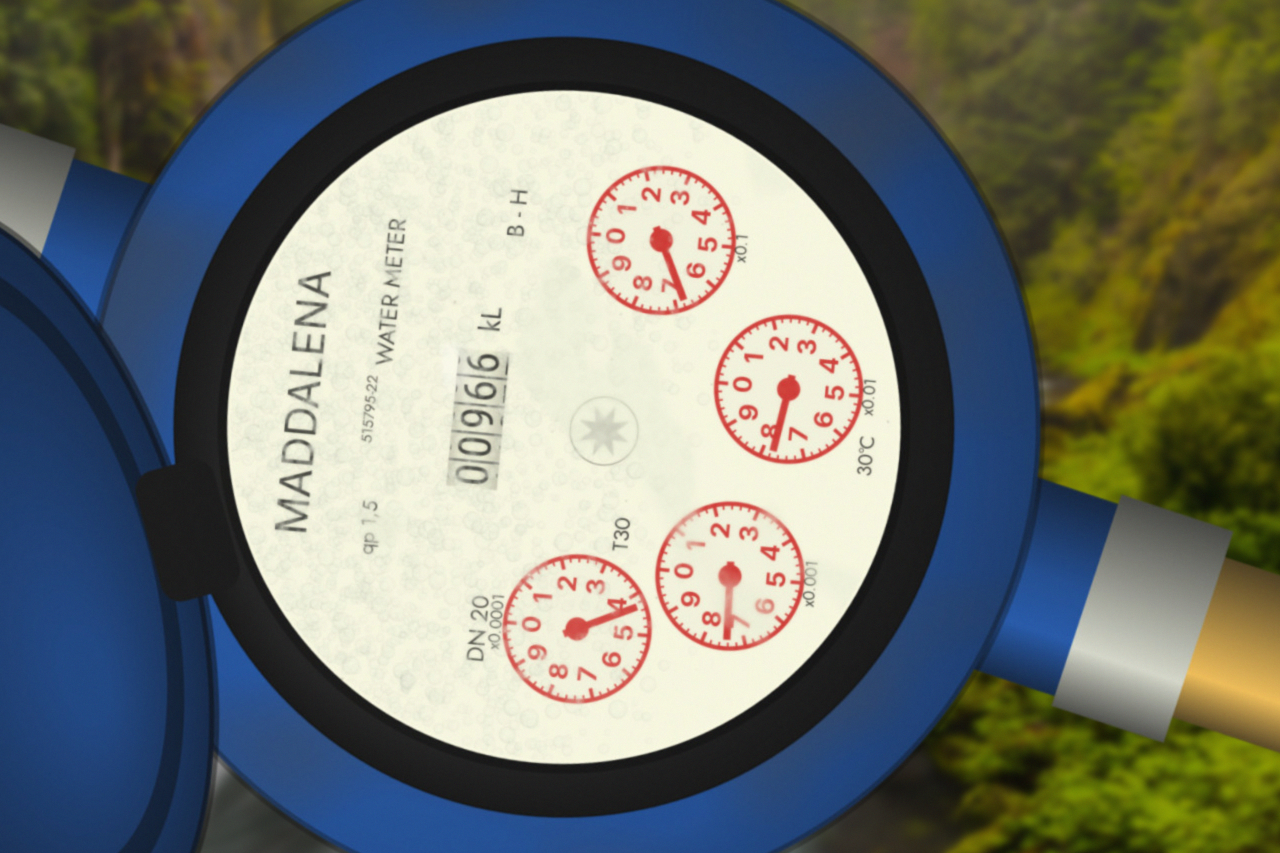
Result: 966.6774kL
